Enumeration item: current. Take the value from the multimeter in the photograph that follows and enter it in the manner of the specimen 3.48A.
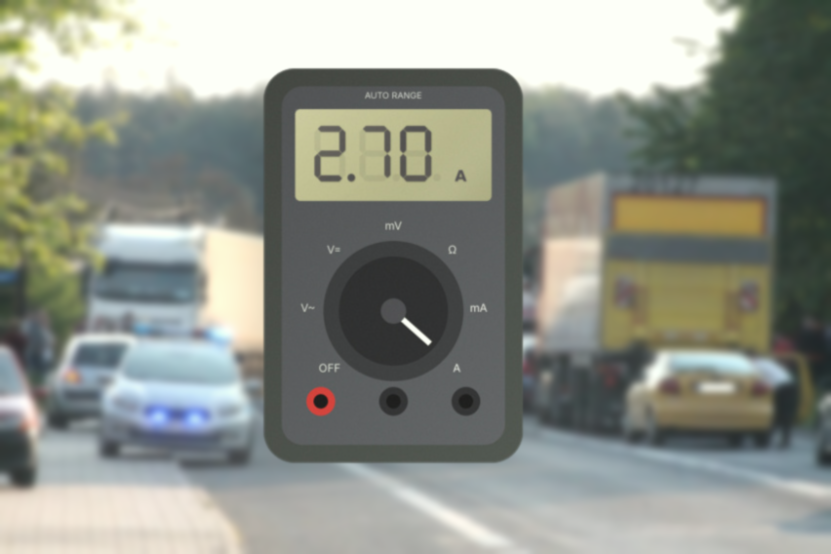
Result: 2.70A
